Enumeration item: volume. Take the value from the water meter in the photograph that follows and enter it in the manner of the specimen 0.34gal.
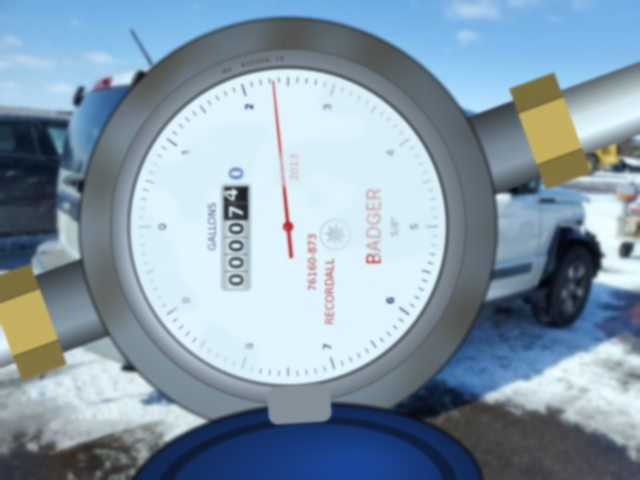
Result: 742.3gal
